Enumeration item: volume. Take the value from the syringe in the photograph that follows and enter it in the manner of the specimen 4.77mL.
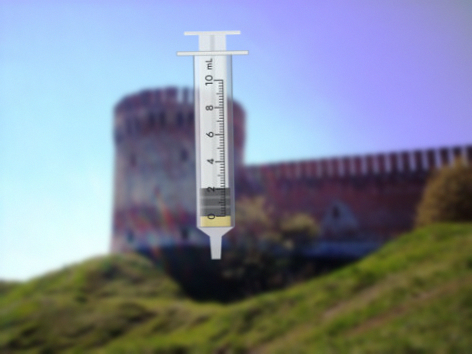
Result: 0mL
